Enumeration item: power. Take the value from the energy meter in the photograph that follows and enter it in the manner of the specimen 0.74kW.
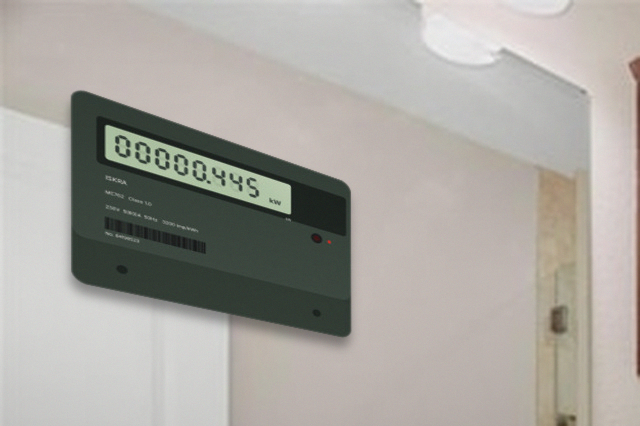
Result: 0.445kW
